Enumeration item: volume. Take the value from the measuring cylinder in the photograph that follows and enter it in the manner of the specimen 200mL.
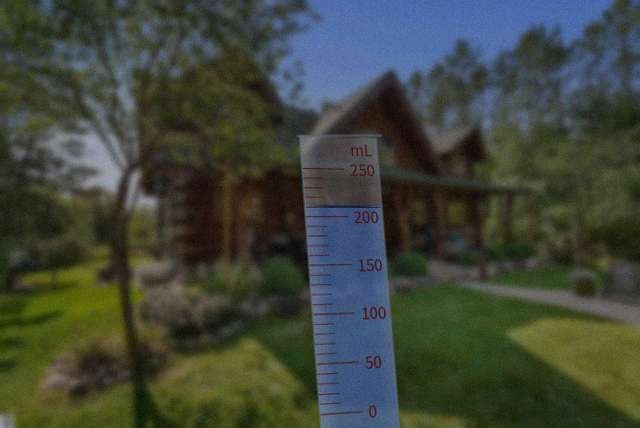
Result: 210mL
